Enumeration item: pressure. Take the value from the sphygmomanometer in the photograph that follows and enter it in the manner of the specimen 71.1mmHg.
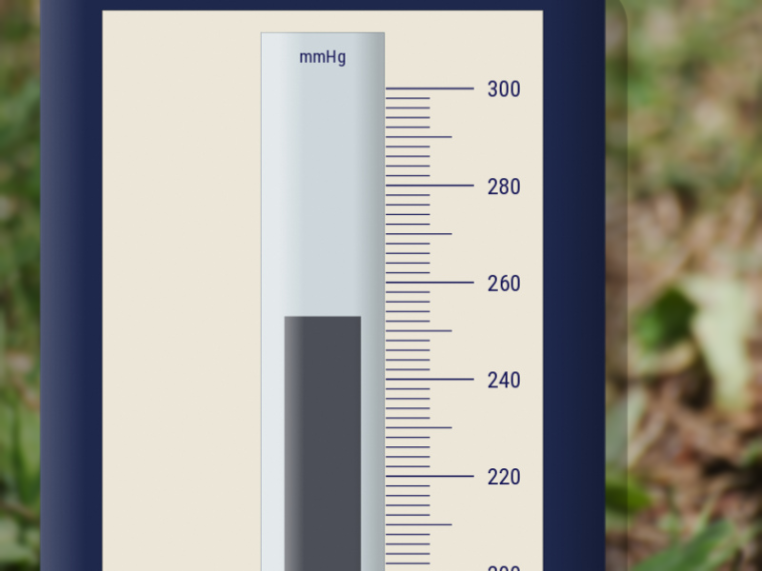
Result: 253mmHg
